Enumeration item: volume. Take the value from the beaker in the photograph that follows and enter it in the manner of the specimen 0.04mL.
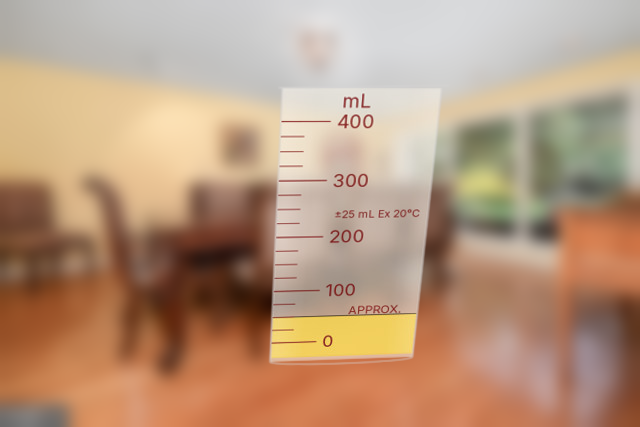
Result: 50mL
